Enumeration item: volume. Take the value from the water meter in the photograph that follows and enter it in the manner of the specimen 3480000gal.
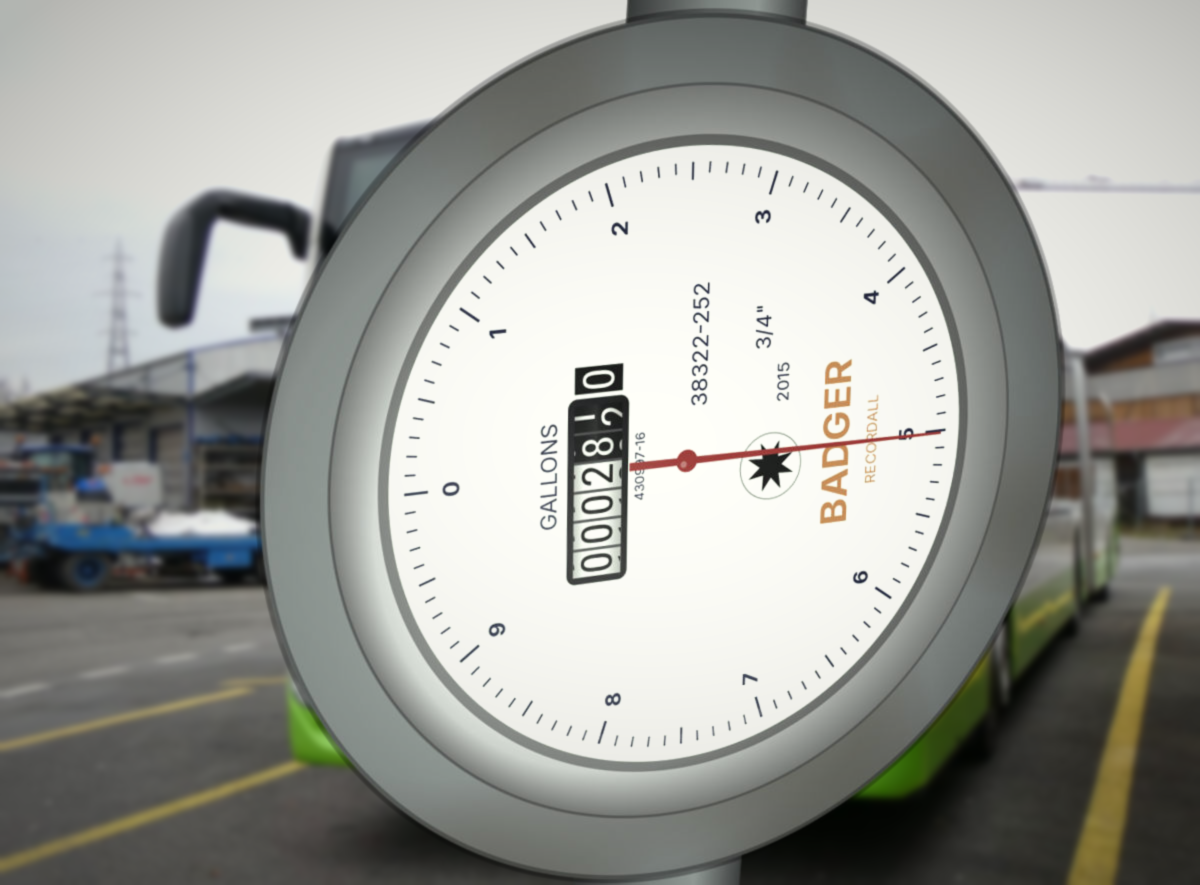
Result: 2815.0gal
